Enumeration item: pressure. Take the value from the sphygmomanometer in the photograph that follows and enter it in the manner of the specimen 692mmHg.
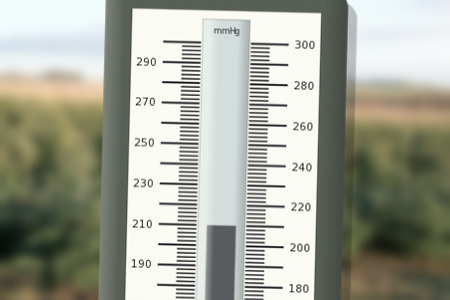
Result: 210mmHg
